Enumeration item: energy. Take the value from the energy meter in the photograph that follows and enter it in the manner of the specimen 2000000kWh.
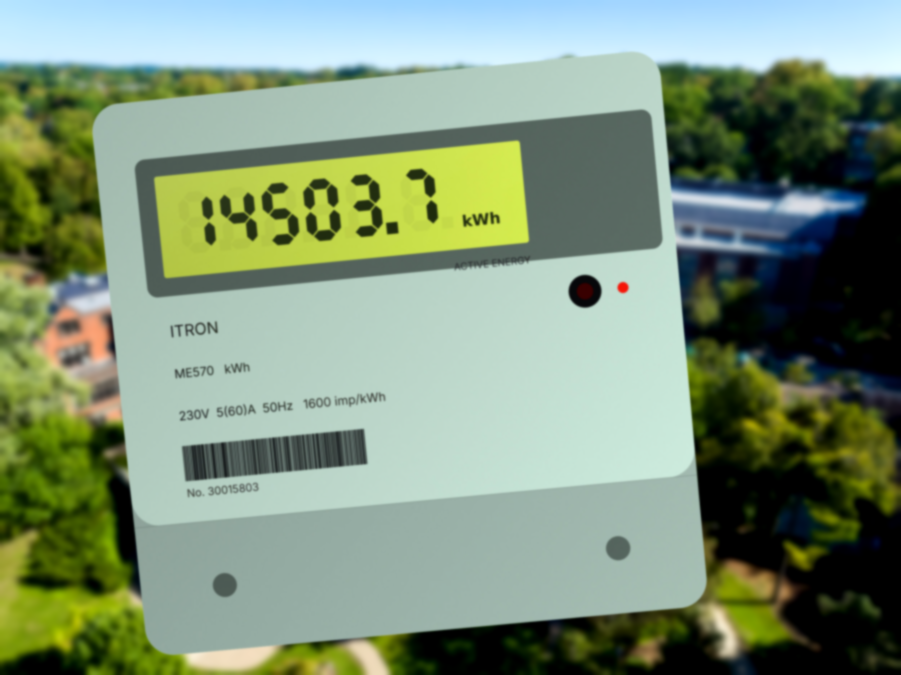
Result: 14503.7kWh
